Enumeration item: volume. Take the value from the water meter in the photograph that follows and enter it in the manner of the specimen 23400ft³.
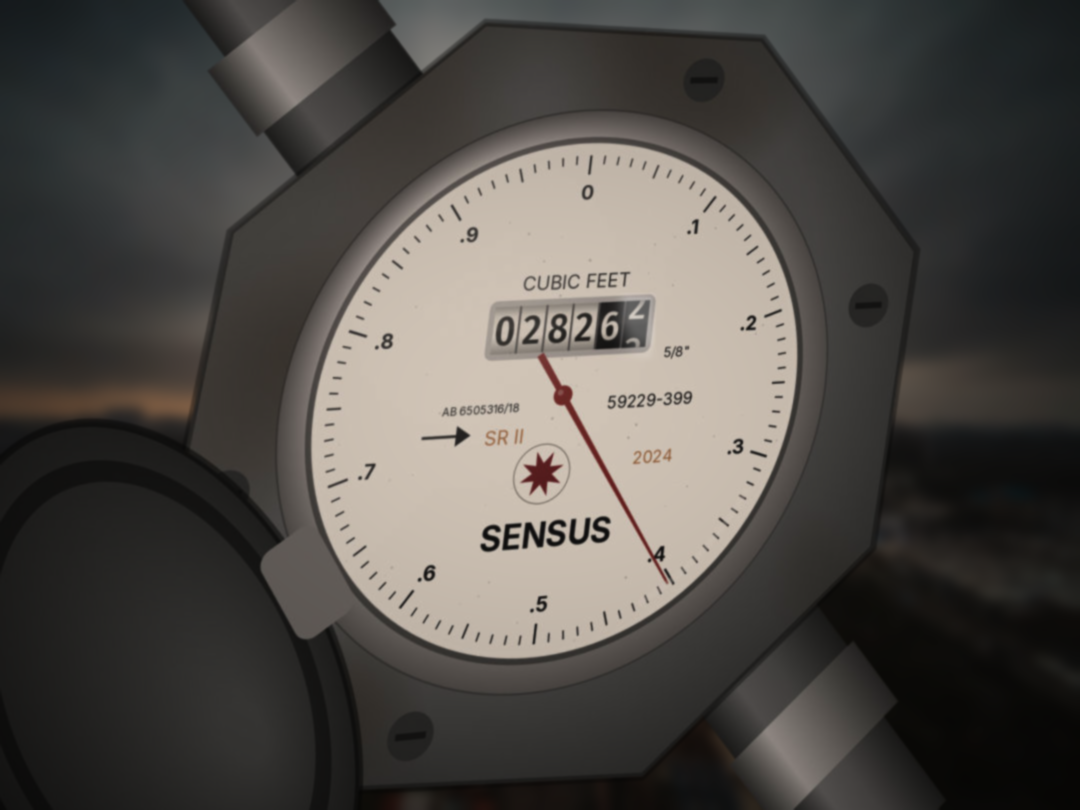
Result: 28262.40ft³
